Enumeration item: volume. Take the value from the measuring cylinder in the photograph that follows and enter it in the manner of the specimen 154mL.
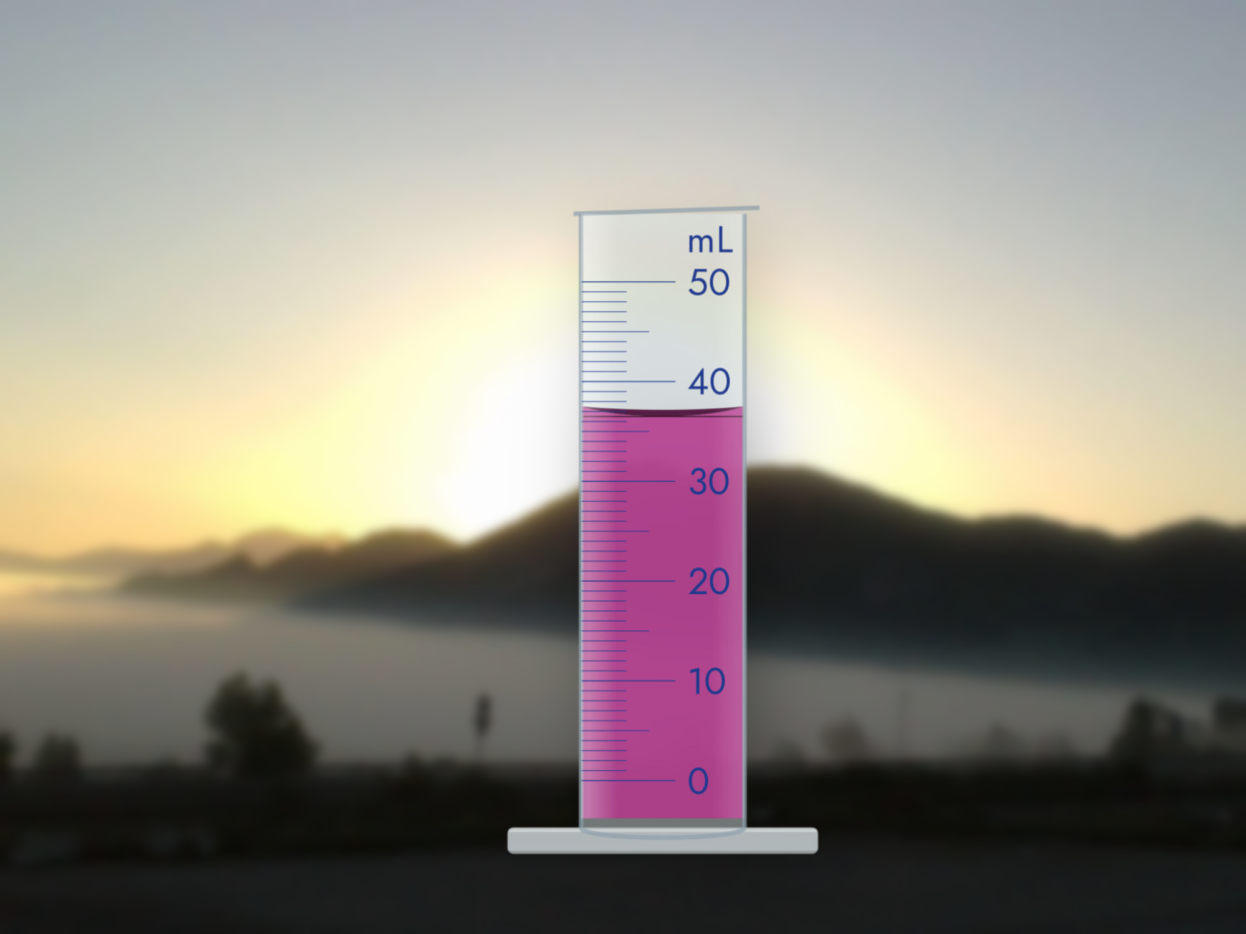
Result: 36.5mL
